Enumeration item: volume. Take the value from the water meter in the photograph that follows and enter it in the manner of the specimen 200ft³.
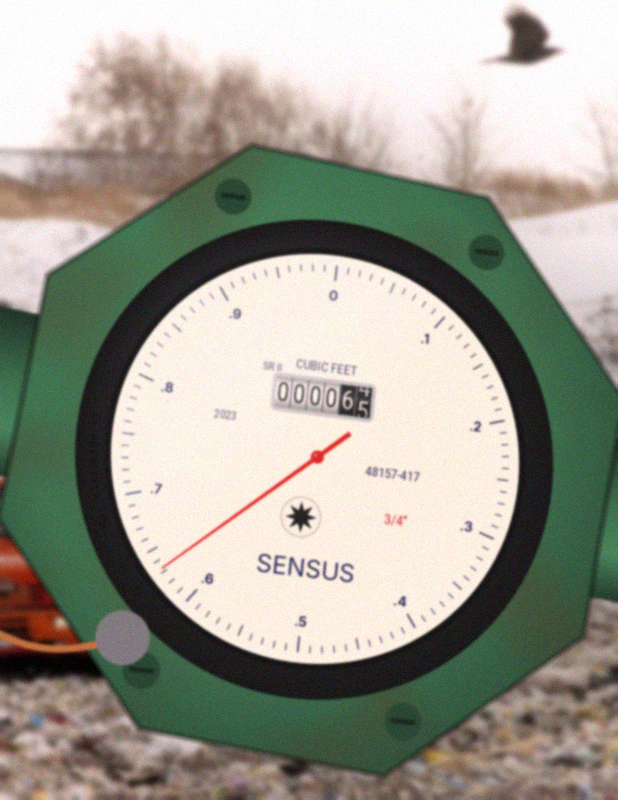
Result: 64.63ft³
